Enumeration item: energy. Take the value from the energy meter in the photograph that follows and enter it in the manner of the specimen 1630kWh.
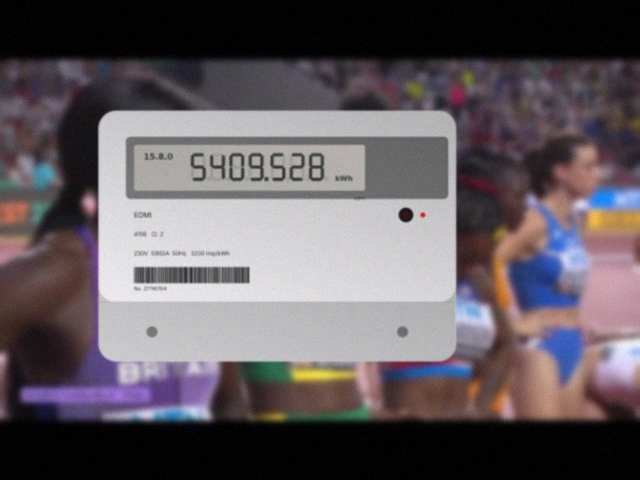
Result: 5409.528kWh
